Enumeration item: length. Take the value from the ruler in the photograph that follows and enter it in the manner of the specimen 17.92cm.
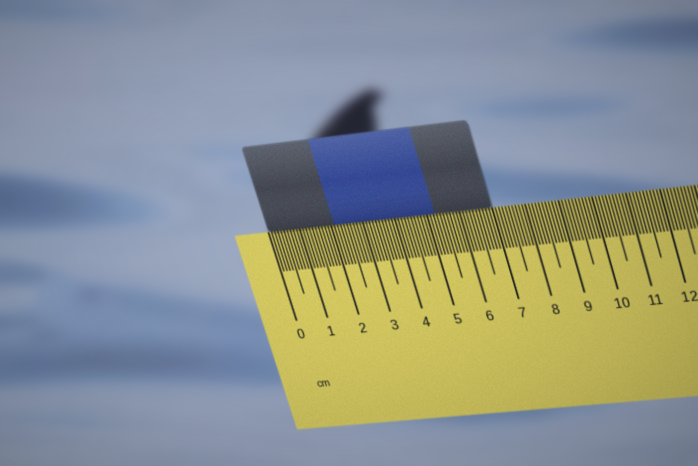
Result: 7cm
